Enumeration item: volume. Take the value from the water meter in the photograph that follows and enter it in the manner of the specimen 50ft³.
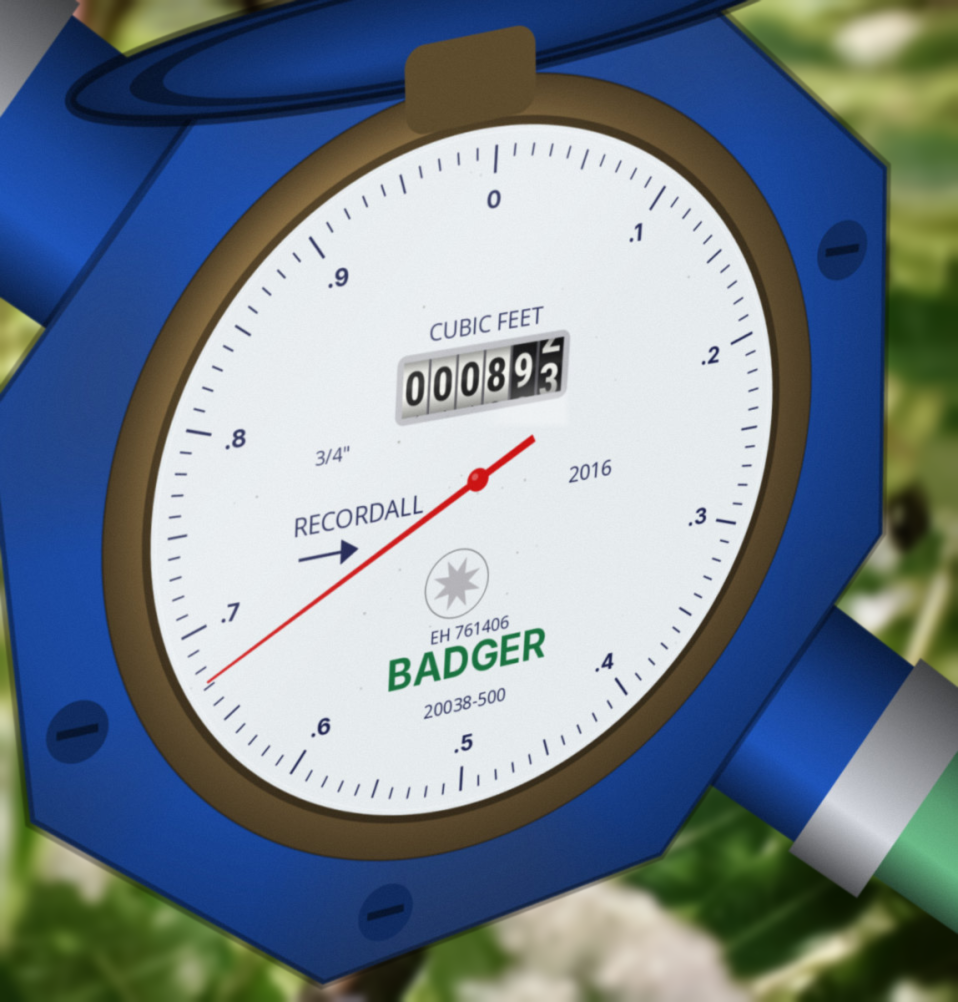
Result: 892.67ft³
